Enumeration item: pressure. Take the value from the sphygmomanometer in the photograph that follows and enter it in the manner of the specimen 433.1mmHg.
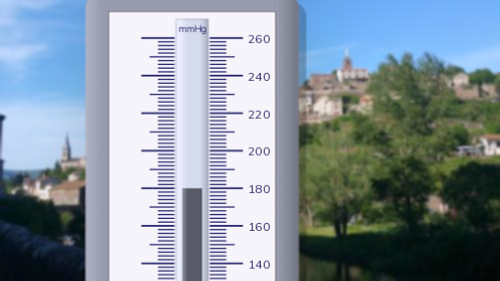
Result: 180mmHg
